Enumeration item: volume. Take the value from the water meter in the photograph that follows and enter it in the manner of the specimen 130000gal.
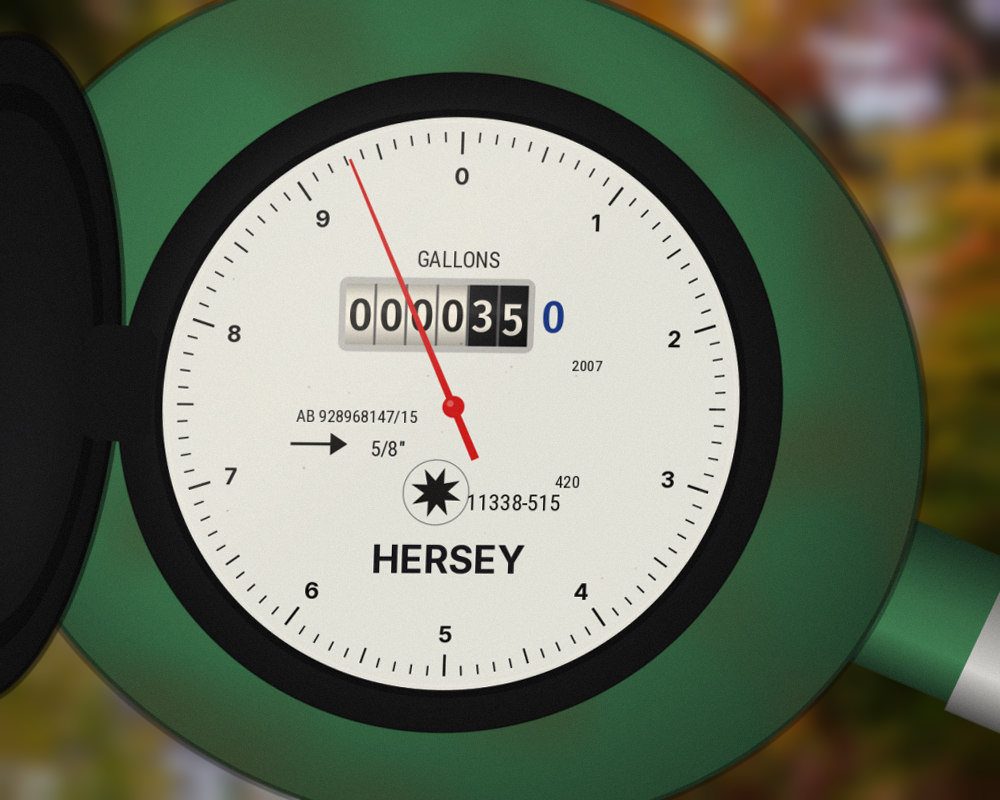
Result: 349.3gal
